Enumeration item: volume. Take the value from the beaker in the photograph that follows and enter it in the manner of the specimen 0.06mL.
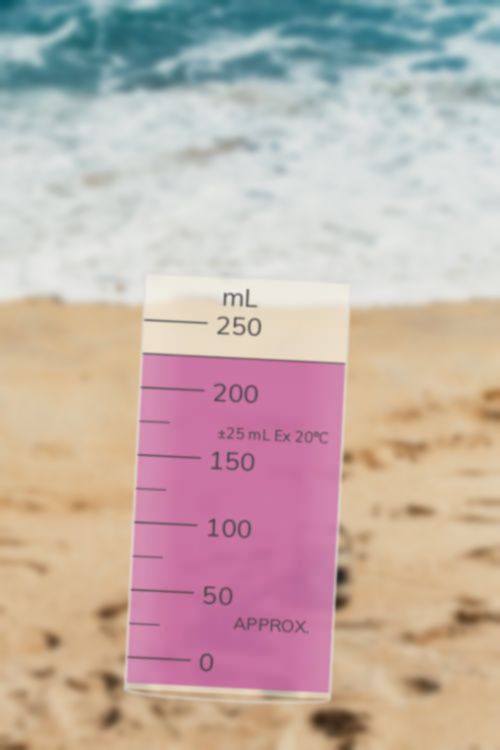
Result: 225mL
